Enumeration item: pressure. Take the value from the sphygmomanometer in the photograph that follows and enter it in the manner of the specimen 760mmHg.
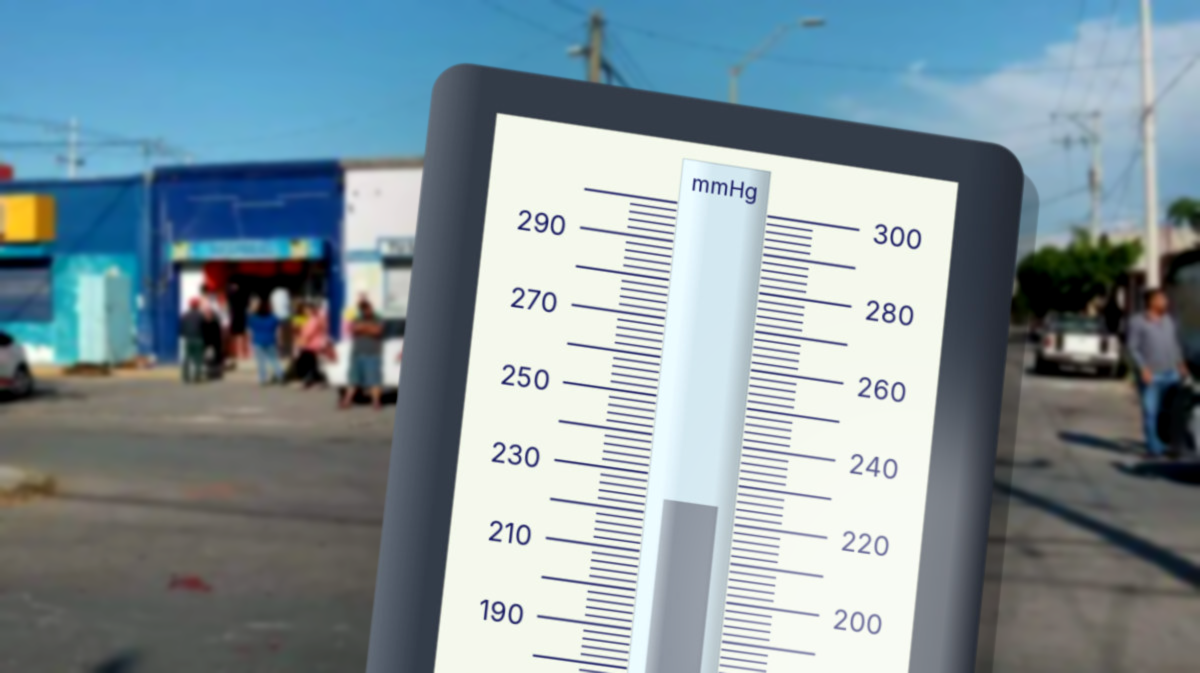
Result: 224mmHg
